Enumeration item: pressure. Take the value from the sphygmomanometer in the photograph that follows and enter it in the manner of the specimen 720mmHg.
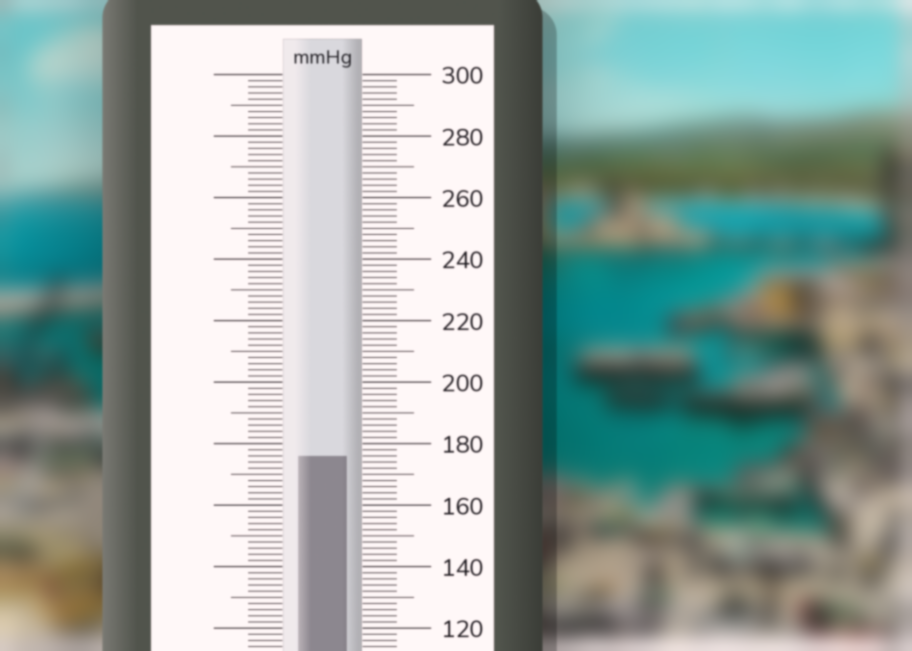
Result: 176mmHg
